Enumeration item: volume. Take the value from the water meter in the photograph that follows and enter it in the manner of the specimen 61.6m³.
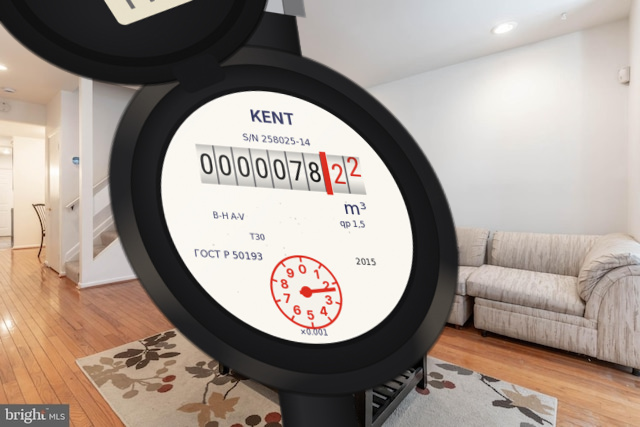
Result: 78.222m³
